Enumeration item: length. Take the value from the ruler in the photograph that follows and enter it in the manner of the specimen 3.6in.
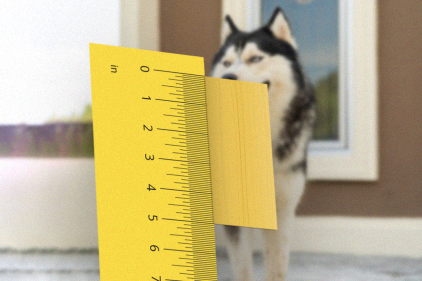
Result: 5in
